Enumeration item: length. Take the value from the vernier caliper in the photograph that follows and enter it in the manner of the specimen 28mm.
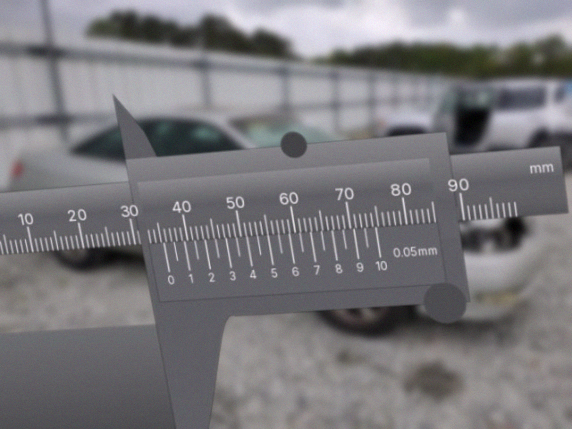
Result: 35.5mm
